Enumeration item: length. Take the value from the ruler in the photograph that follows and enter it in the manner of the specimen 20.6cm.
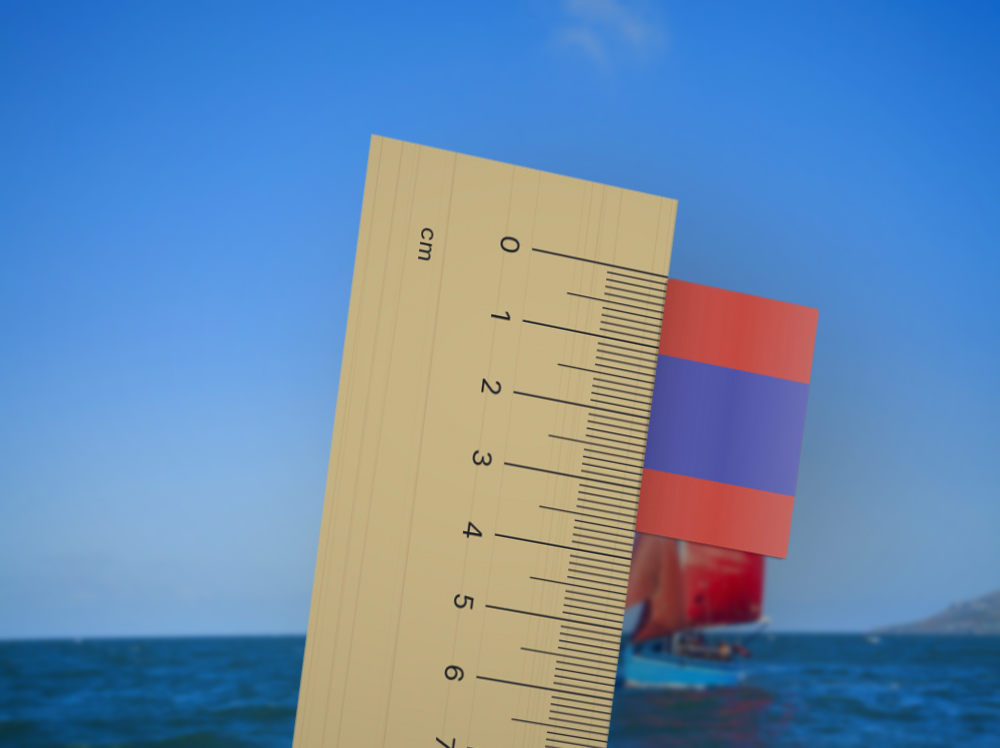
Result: 3.6cm
